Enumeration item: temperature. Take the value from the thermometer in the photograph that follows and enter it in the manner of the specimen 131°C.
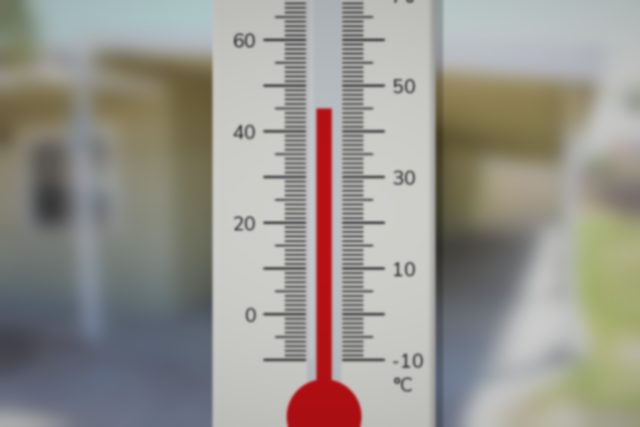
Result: 45°C
